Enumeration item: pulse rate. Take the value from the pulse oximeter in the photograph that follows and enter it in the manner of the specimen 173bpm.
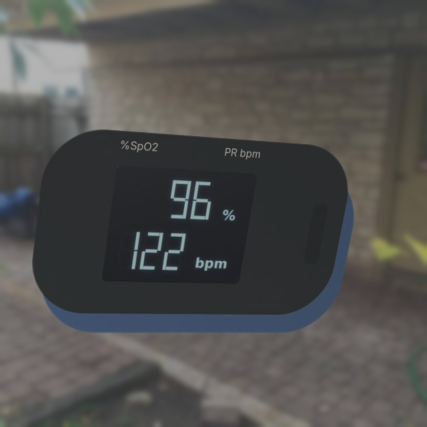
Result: 122bpm
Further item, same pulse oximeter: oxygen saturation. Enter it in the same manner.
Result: 96%
